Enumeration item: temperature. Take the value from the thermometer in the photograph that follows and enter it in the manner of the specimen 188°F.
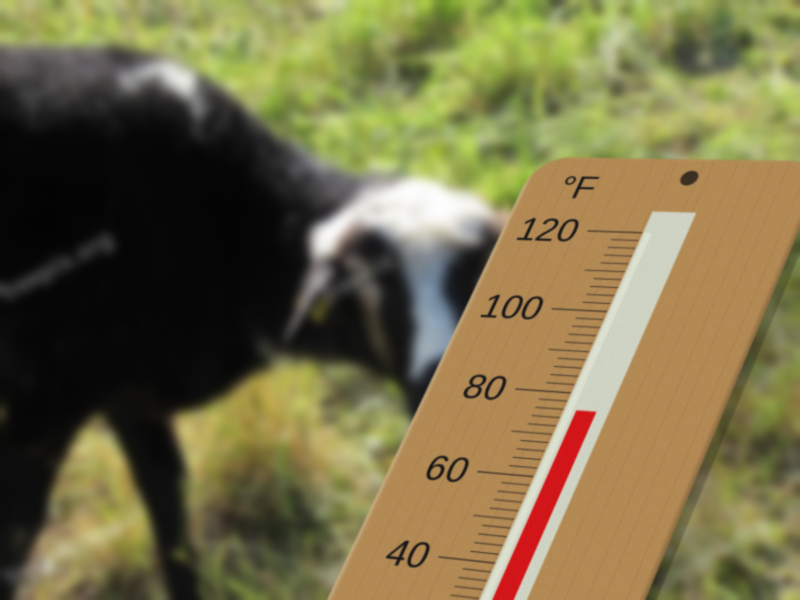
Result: 76°F
